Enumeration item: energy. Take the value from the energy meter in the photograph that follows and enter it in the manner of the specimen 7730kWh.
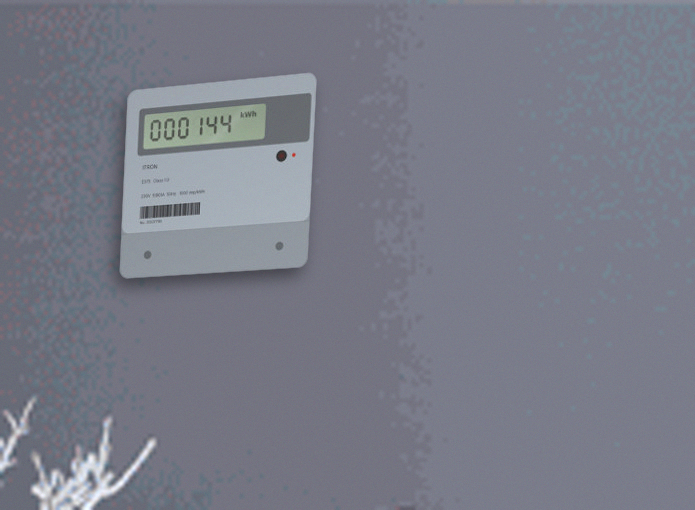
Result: 144kWh
